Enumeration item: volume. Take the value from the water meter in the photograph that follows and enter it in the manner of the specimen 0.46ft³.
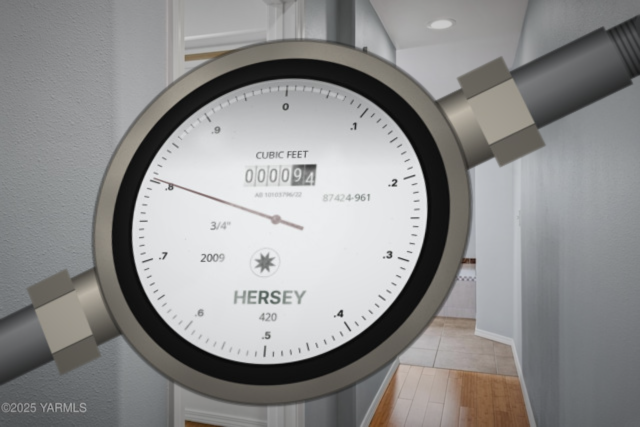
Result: 93.80ft³
